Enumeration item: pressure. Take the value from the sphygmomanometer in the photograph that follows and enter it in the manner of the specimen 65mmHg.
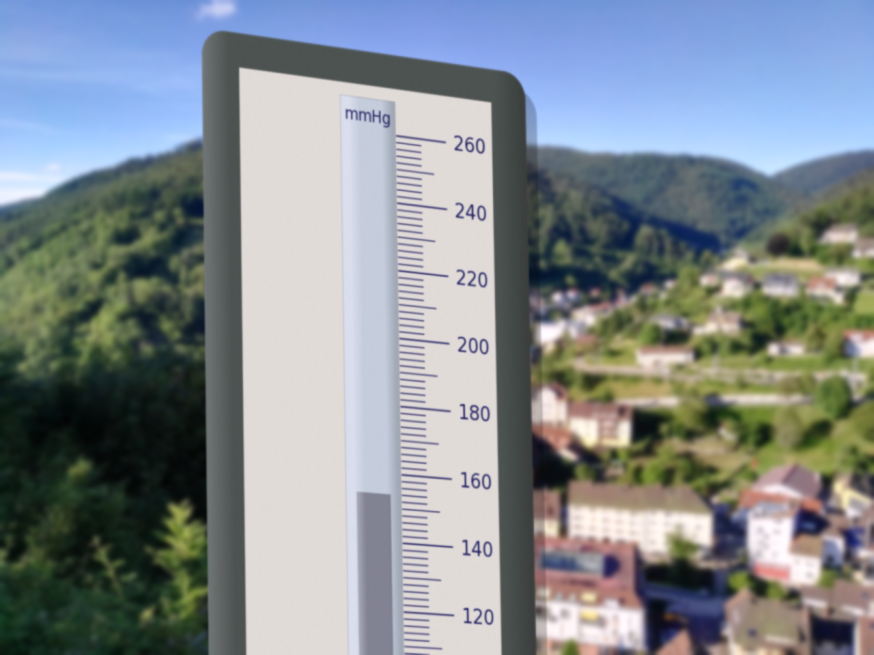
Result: 154mmHg
